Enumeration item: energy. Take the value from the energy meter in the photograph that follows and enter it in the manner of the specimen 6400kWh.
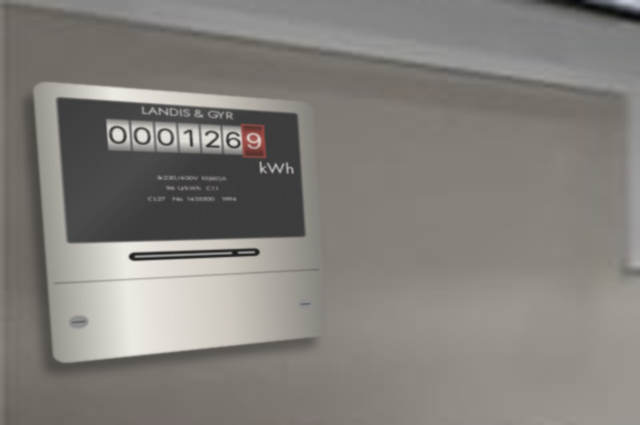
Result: 126.9kWh
